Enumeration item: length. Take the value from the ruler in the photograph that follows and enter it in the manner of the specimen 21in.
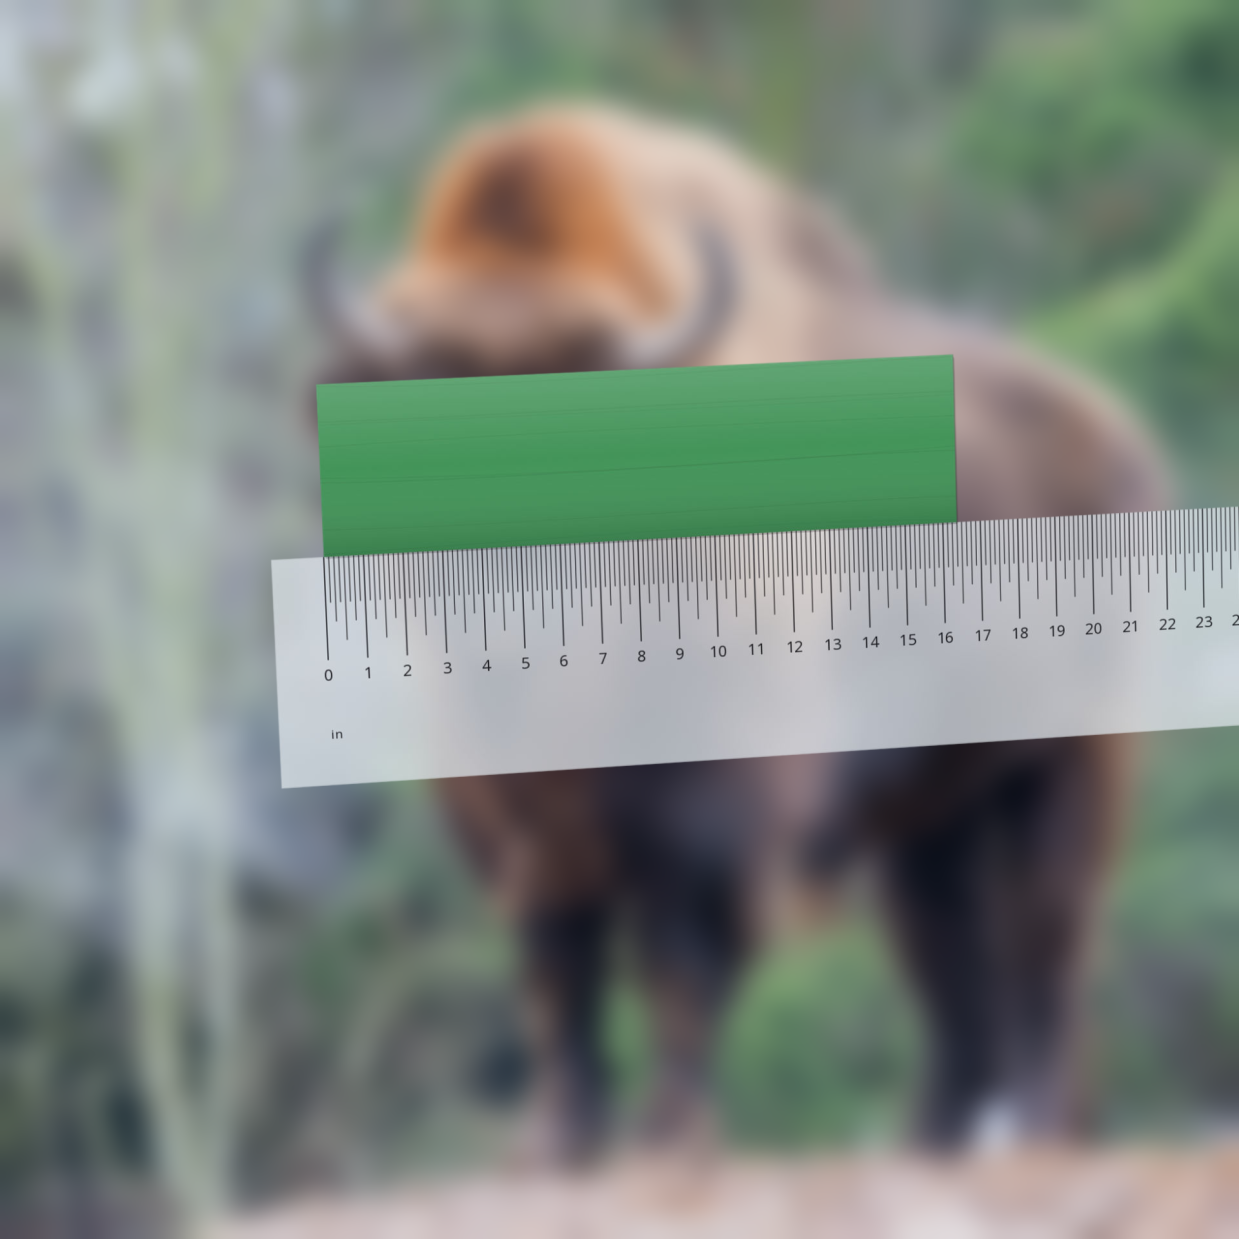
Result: 16.375in
